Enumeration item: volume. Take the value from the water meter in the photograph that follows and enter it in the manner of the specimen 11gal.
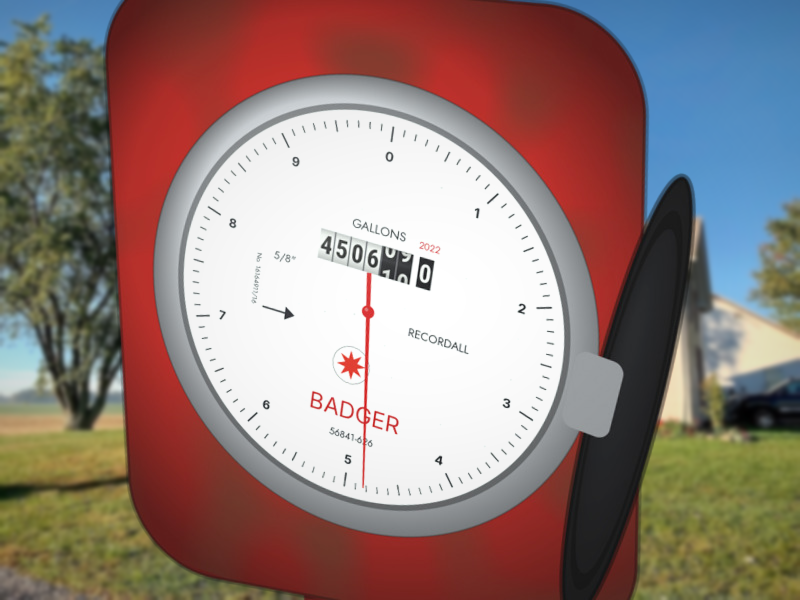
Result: 4506094.8gal
